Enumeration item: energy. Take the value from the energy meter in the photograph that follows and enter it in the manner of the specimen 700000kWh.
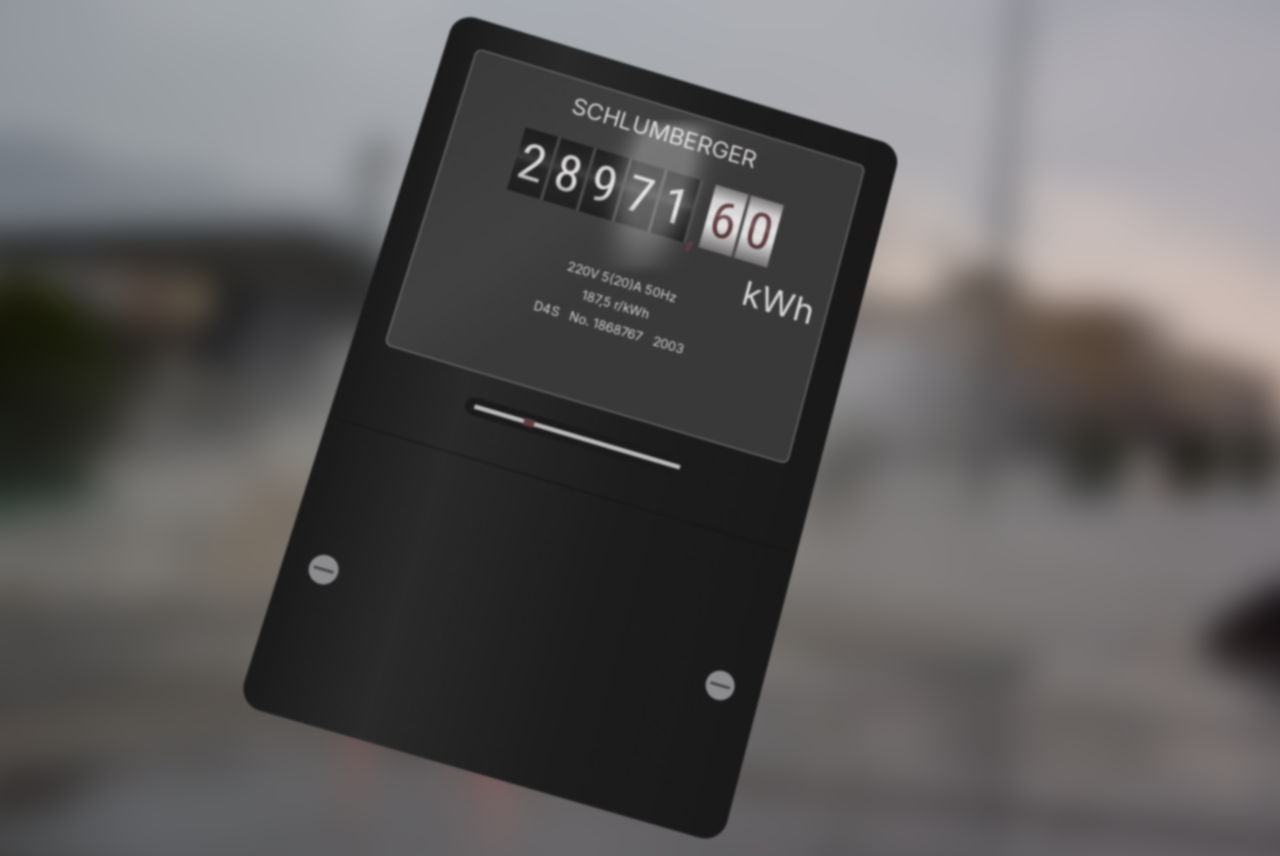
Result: 28971.60kWh
